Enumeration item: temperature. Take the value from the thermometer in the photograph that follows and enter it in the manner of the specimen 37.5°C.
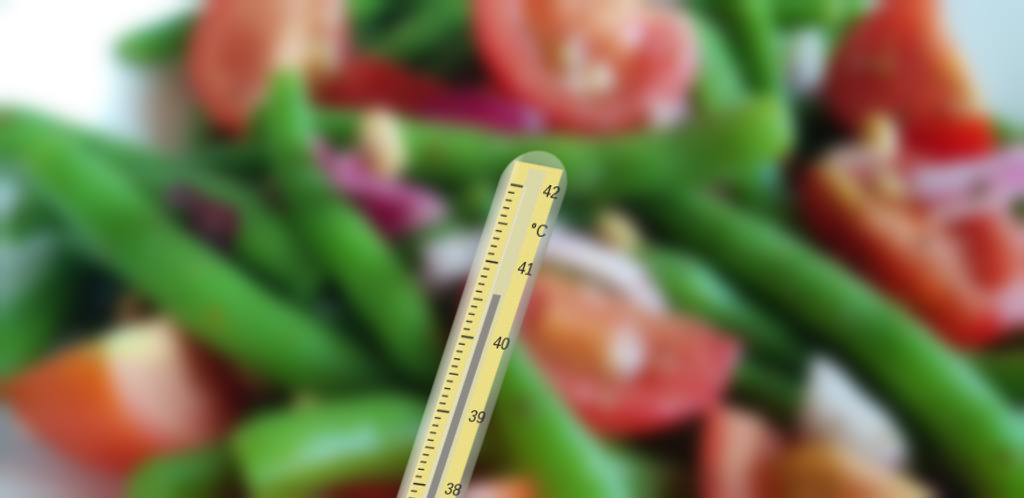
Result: 40.6°C
